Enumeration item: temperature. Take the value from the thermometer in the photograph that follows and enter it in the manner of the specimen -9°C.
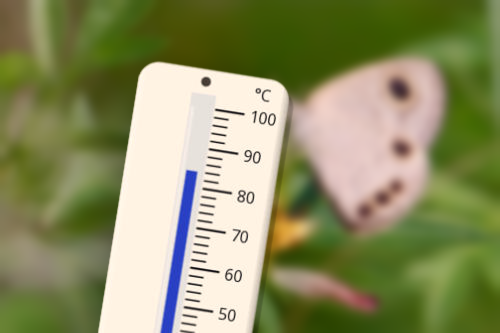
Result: 84°C
